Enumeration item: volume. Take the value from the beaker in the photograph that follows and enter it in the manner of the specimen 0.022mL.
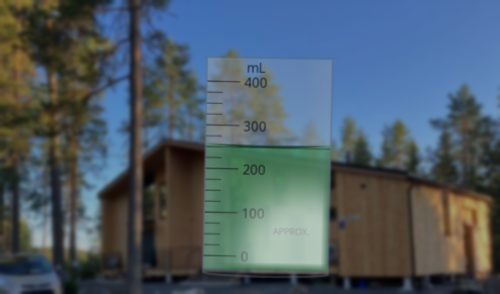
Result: 250mL
